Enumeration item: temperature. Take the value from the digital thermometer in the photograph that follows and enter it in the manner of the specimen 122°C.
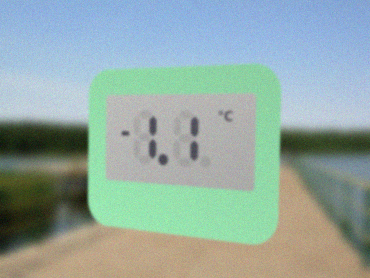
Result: -1.1°C
